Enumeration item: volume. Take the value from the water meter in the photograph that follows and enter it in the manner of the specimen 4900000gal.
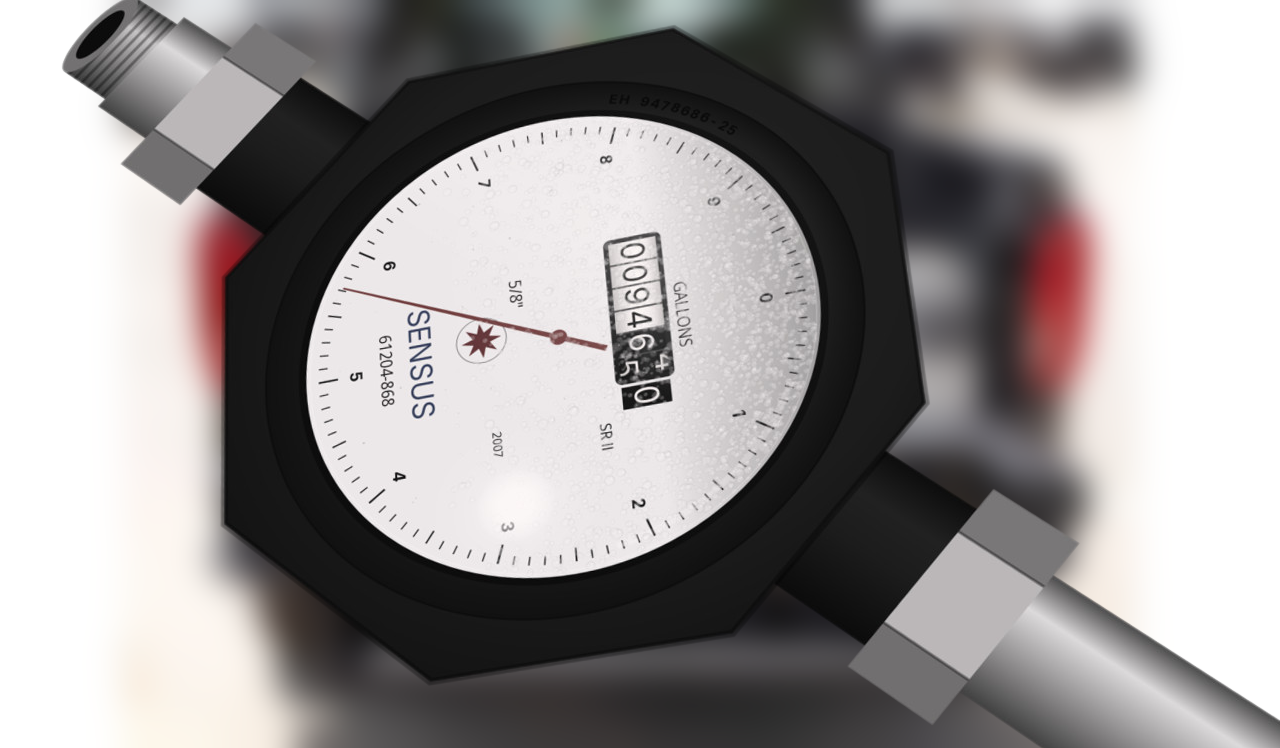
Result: 94645.7gal
